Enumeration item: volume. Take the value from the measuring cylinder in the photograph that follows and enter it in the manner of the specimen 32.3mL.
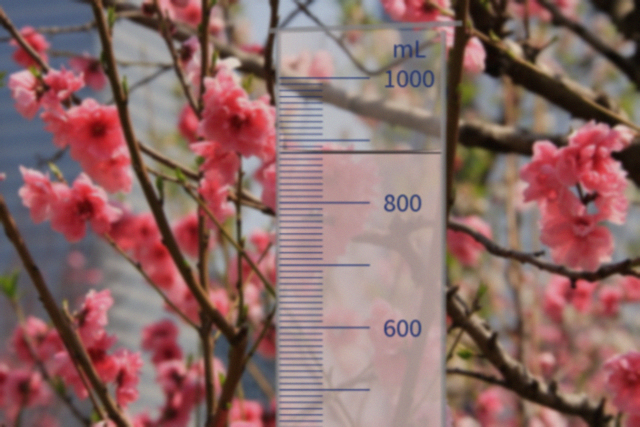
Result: 880mL
